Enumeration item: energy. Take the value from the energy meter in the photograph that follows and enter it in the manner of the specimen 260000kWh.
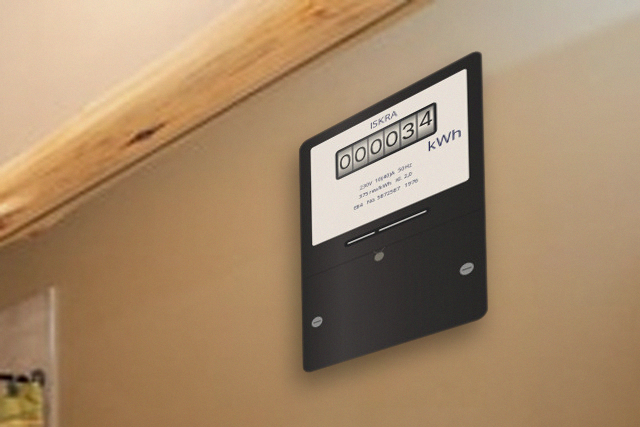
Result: 34kWh
